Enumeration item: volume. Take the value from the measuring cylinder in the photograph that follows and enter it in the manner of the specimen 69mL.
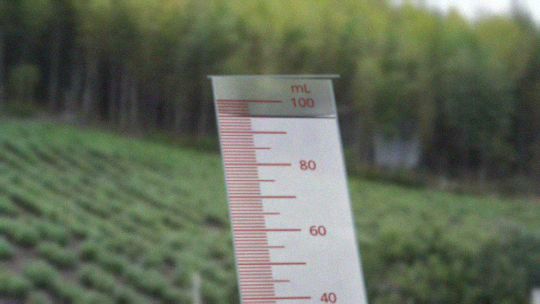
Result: 95mL
